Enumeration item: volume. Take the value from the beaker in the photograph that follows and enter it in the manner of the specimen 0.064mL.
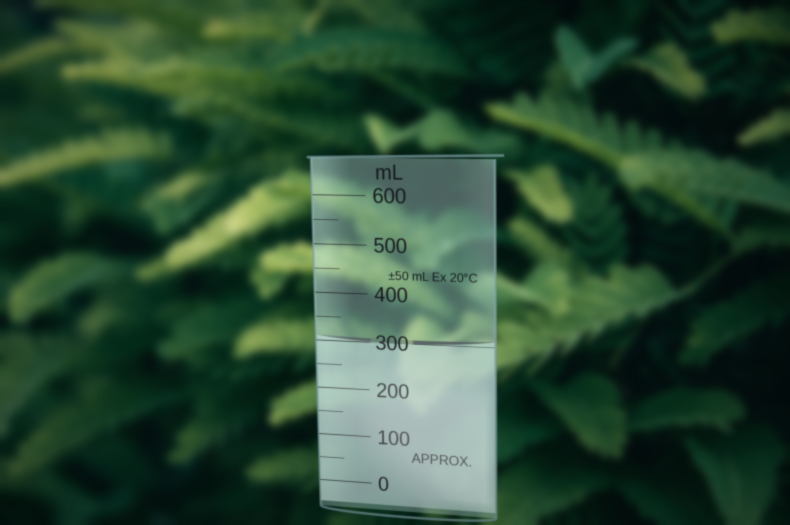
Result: 300mL
